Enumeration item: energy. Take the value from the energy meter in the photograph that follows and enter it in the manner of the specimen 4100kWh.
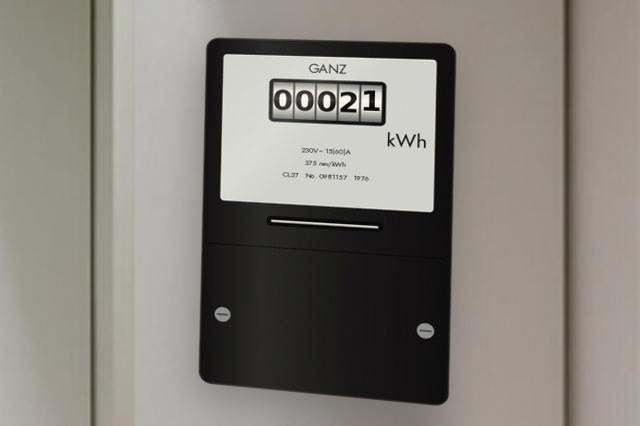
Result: 21kWh
